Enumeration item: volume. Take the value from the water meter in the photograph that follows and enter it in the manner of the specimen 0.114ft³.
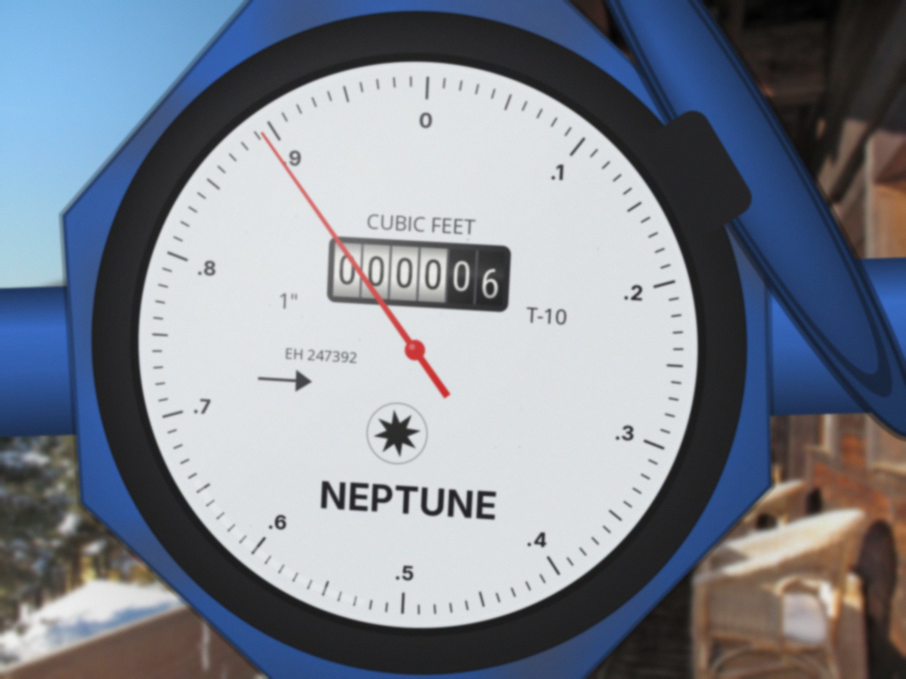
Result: 5.89ft³
